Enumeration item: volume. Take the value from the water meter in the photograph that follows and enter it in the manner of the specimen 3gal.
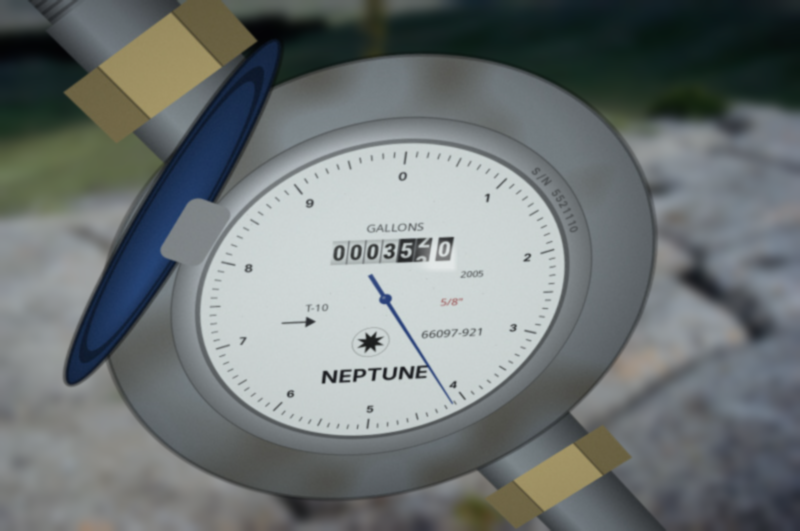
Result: 3524.1gal
